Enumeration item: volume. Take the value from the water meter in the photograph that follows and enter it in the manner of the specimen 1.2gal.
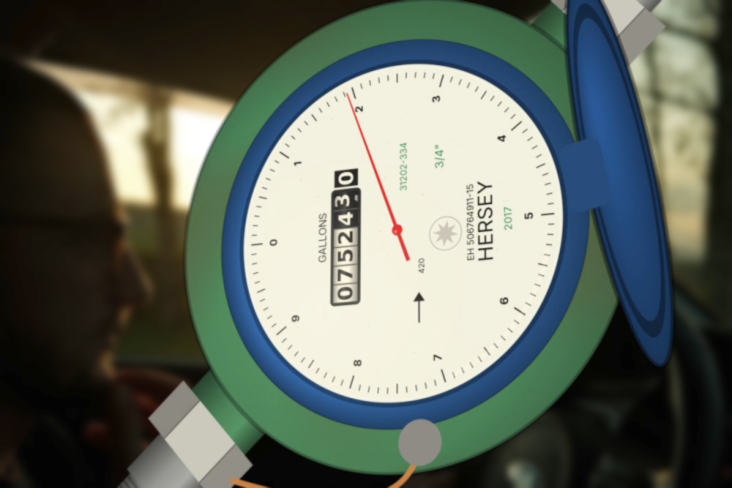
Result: 752431.9gal
